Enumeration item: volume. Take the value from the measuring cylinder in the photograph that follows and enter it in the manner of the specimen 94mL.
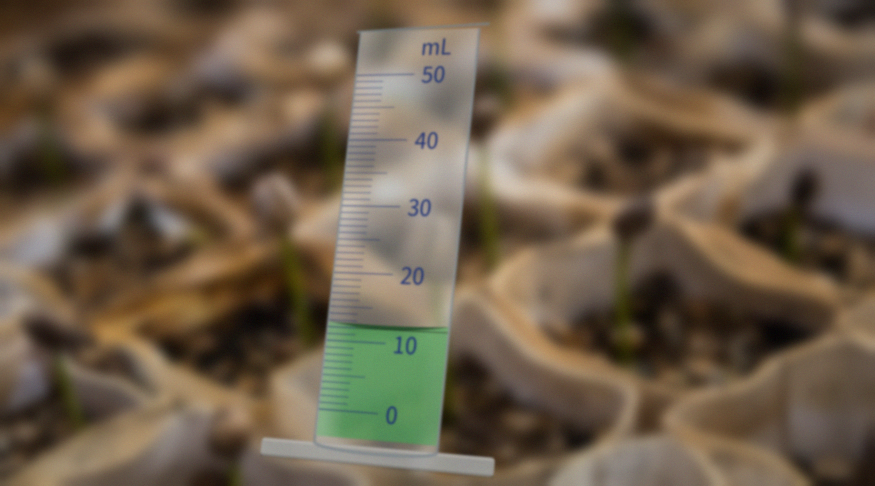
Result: 12mL
